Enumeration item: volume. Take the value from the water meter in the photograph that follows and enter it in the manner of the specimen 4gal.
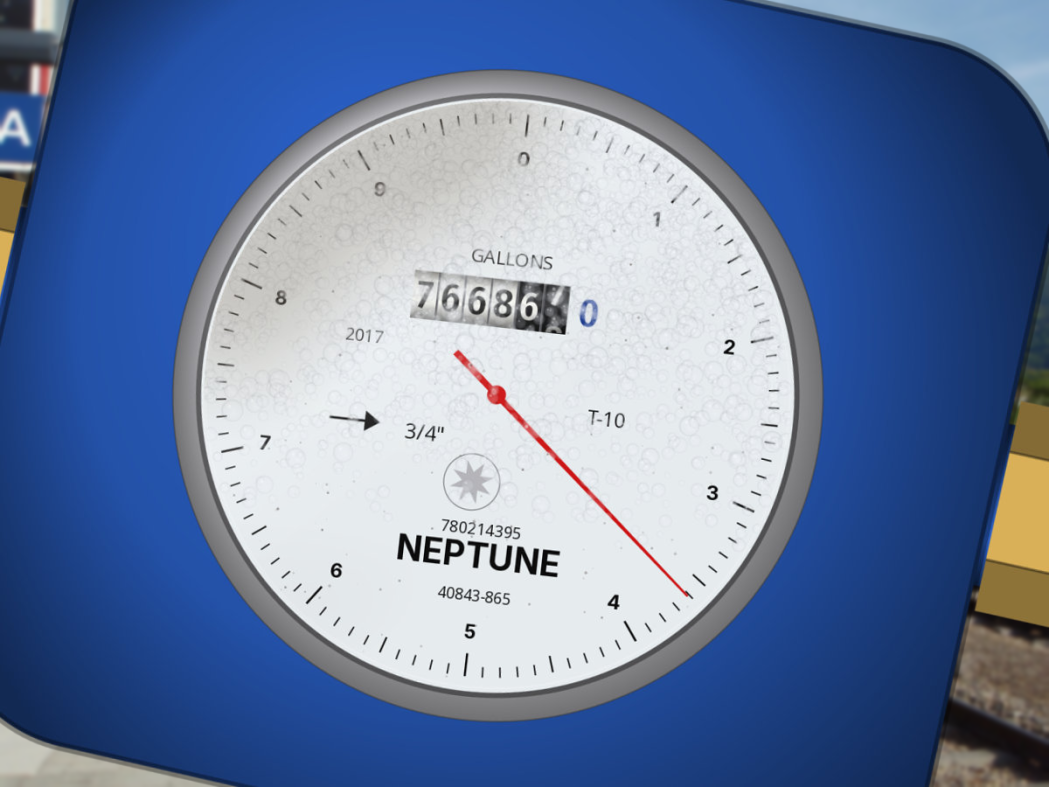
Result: 7668673.6gal
